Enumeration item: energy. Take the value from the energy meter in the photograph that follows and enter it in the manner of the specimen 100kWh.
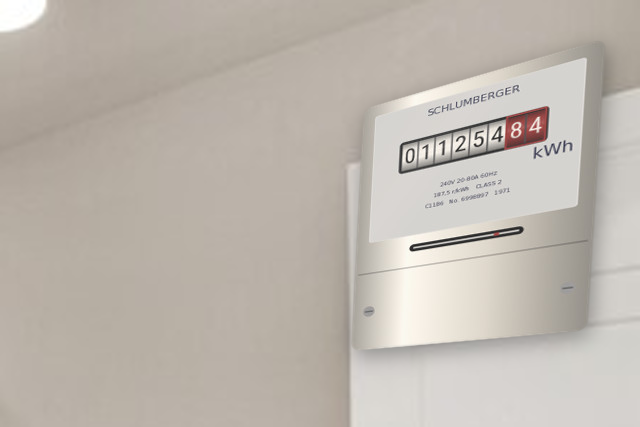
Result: 11254.84kWh
